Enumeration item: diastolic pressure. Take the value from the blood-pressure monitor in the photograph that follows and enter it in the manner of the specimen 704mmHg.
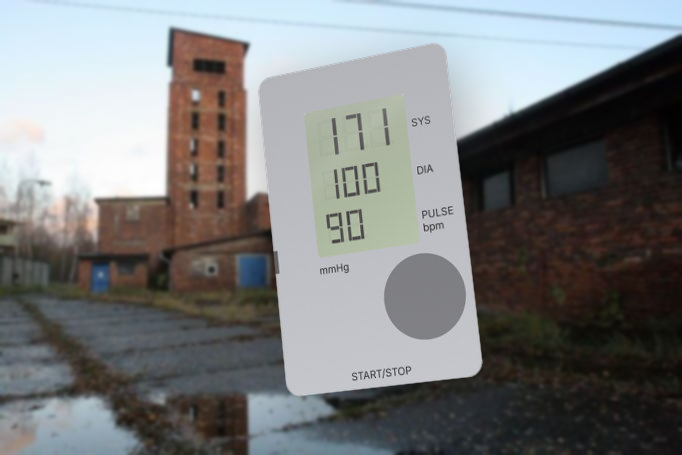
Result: 100mmHg
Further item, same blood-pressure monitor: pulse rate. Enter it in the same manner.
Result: 90bpm
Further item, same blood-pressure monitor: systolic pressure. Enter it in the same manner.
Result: 171mmHg
